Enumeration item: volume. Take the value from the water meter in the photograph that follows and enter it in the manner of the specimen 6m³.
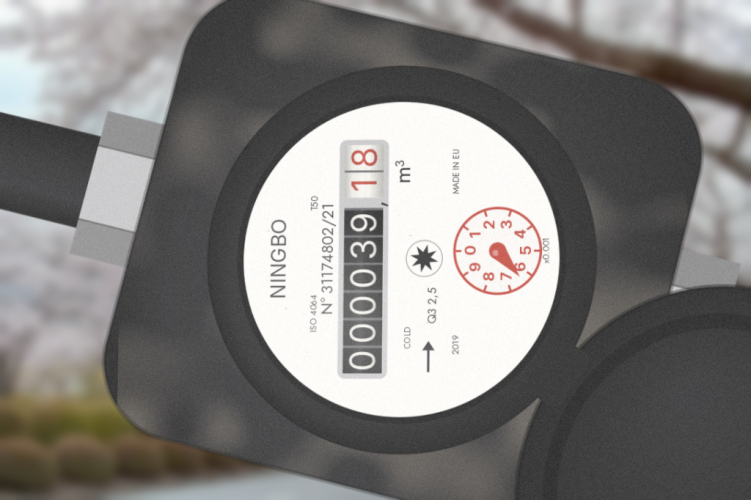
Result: 39.186m³
